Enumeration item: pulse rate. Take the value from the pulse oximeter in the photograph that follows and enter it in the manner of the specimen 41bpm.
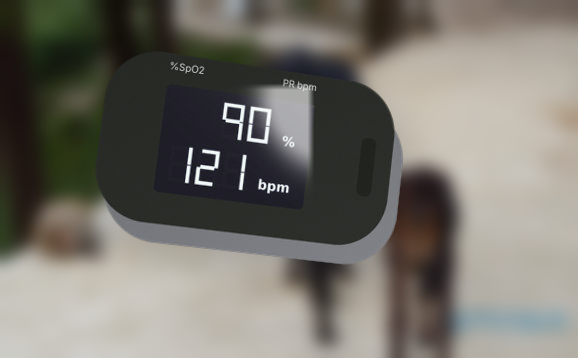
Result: 121bpm
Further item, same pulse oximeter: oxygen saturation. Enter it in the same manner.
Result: 90%
